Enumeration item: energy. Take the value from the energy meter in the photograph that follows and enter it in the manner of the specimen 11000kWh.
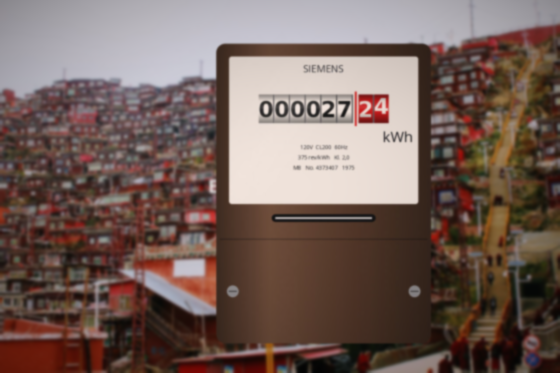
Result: 27.24kWh
